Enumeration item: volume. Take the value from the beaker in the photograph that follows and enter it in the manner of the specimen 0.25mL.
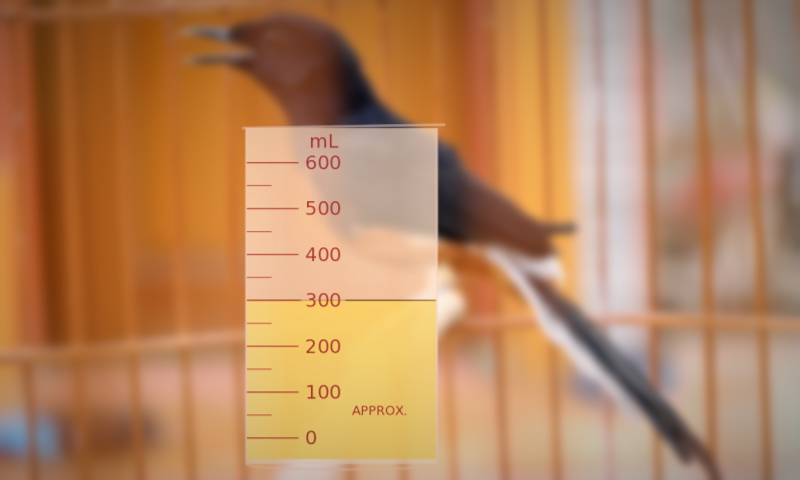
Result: 300mL
